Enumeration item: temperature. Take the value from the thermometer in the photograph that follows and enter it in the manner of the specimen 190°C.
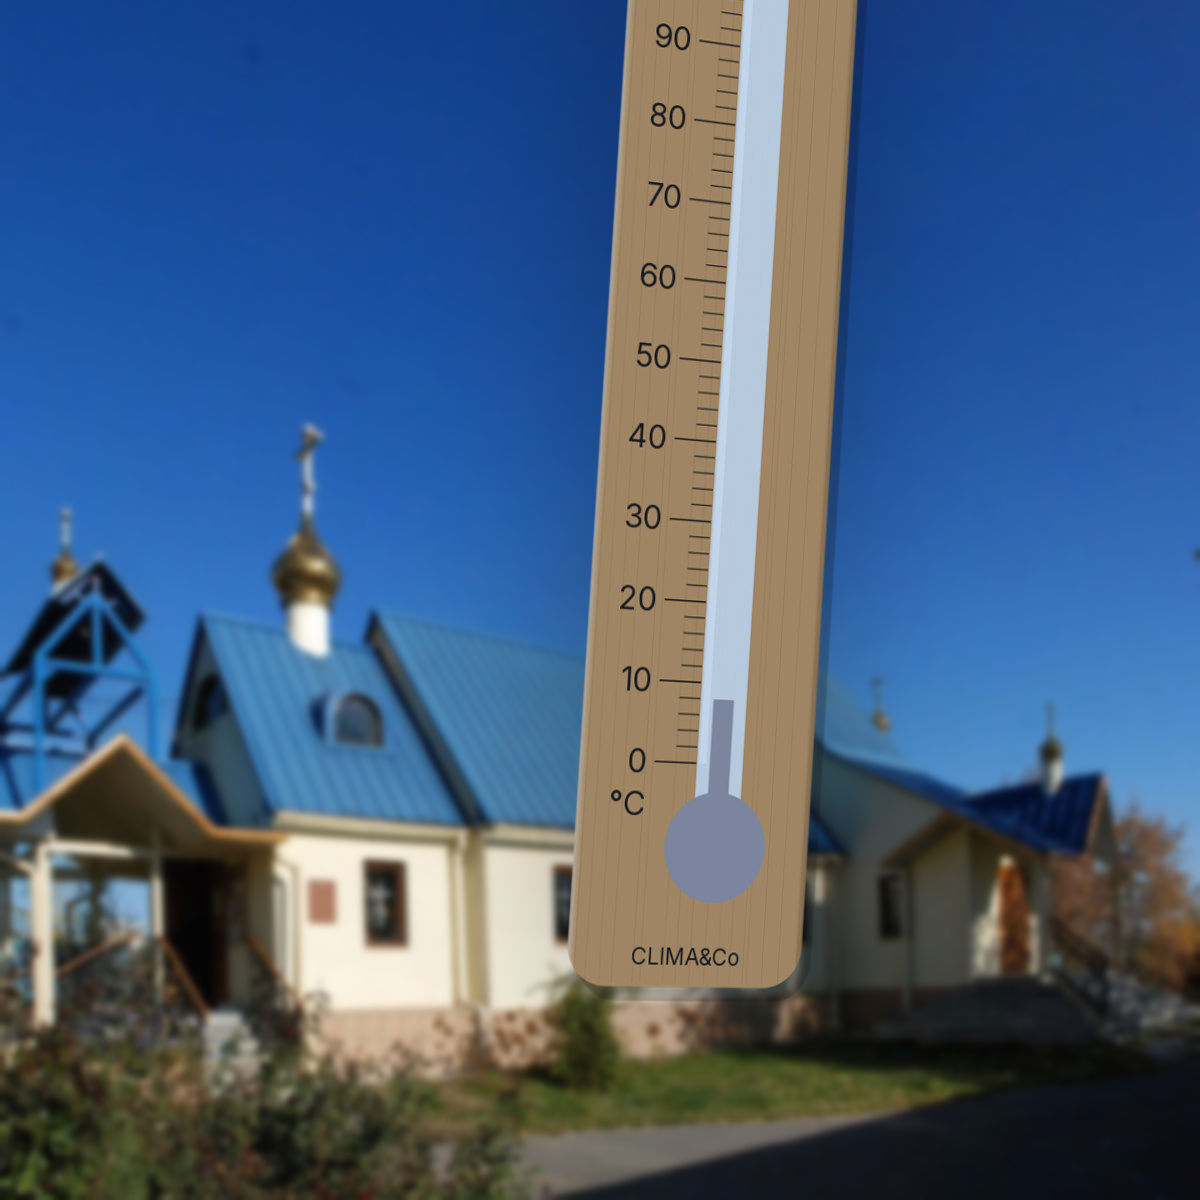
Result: 8°C
